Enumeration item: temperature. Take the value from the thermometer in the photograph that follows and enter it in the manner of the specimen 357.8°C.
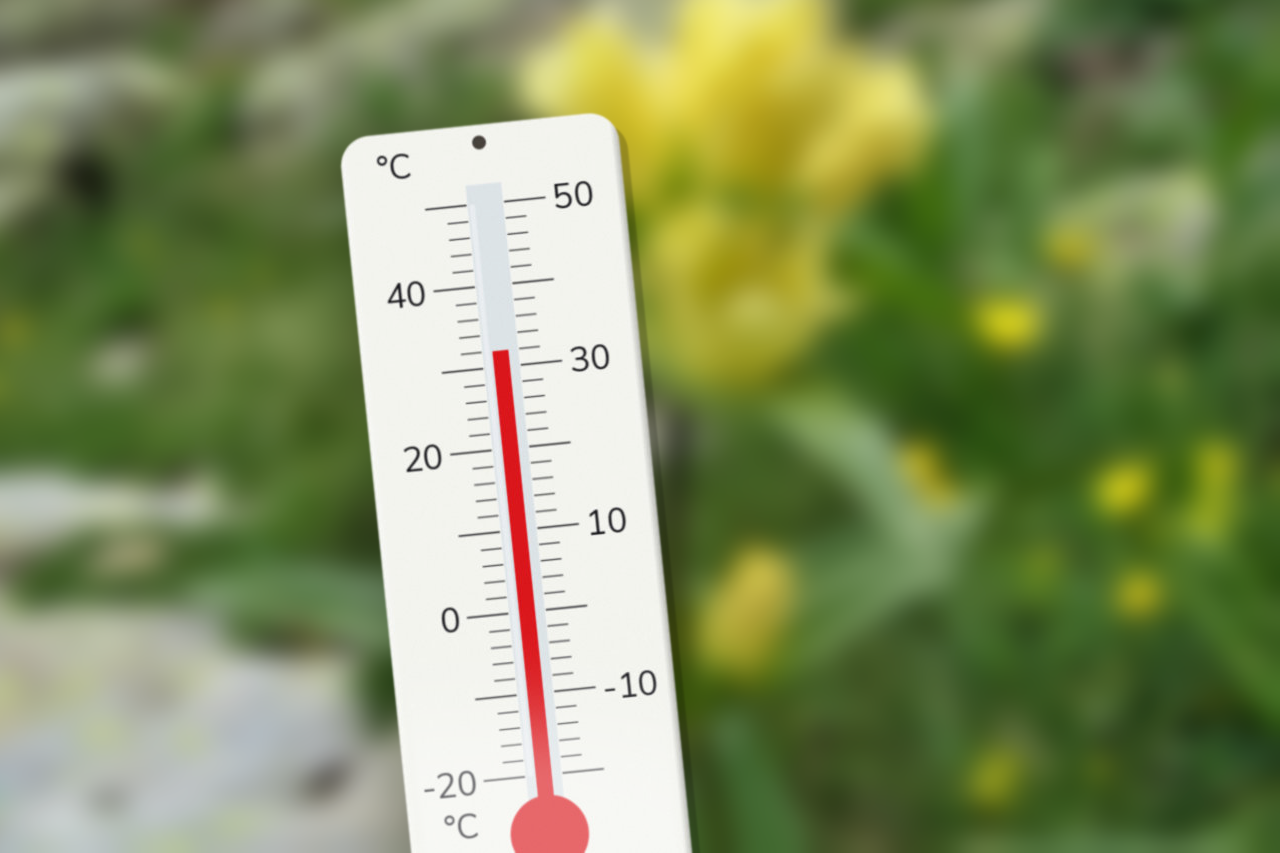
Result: 32°C
